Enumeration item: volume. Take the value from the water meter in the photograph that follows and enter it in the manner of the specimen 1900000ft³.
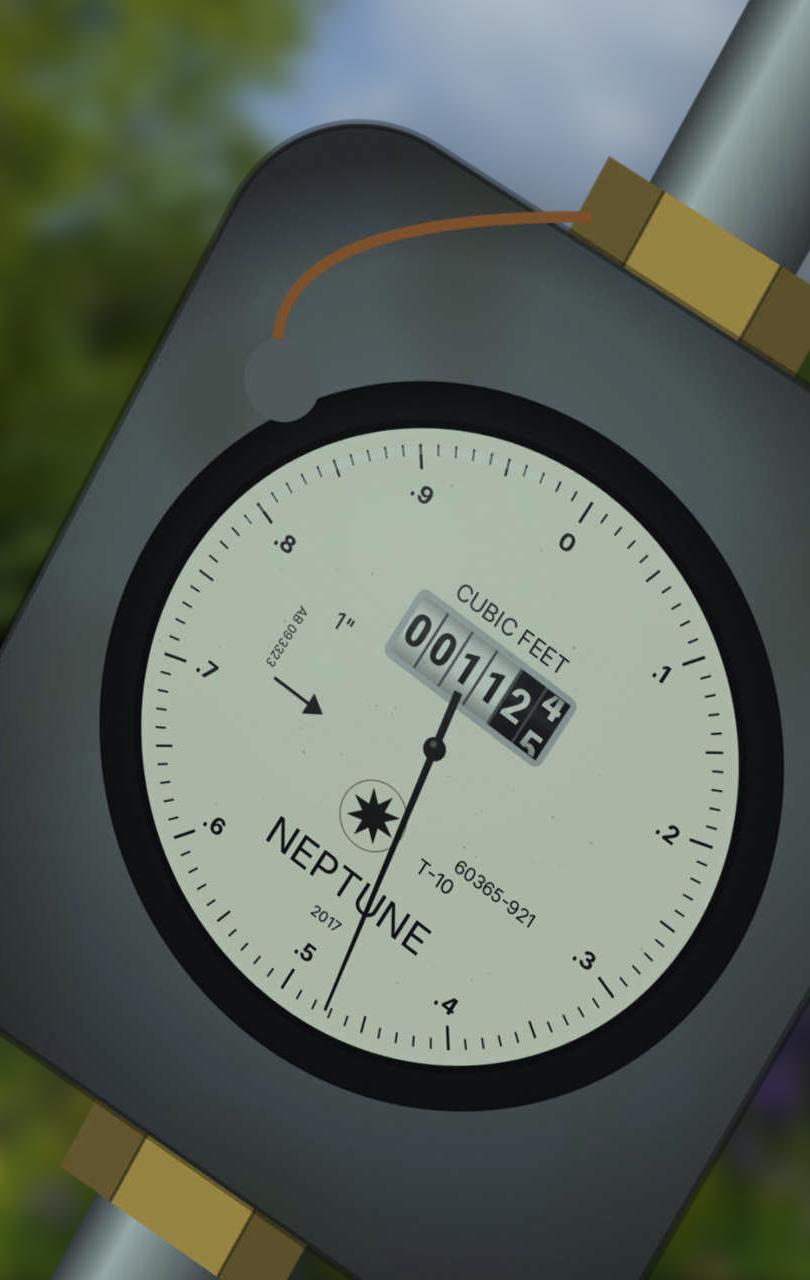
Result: 1124.47ft³
